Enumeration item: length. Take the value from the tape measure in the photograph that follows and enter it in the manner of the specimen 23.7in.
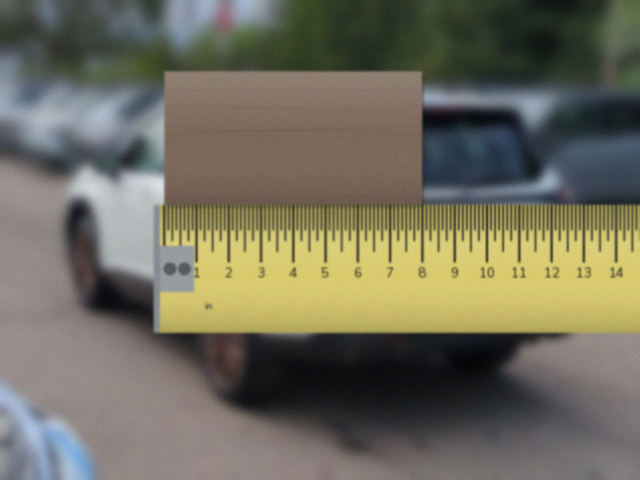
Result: 8in
